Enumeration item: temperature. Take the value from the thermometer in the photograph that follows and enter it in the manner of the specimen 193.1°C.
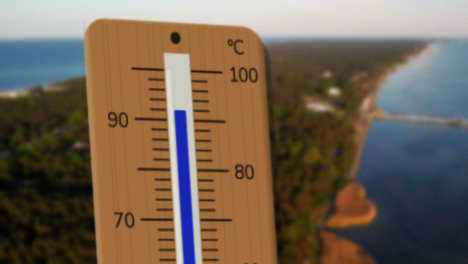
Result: 92°C
